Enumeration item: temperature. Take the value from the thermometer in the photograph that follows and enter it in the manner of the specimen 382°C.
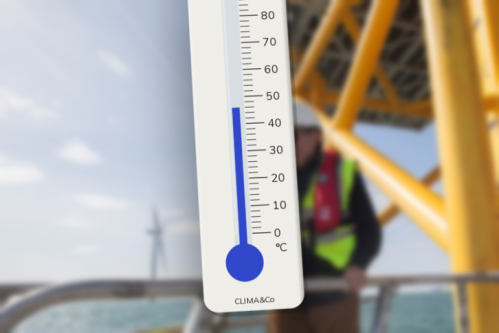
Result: 46°C
